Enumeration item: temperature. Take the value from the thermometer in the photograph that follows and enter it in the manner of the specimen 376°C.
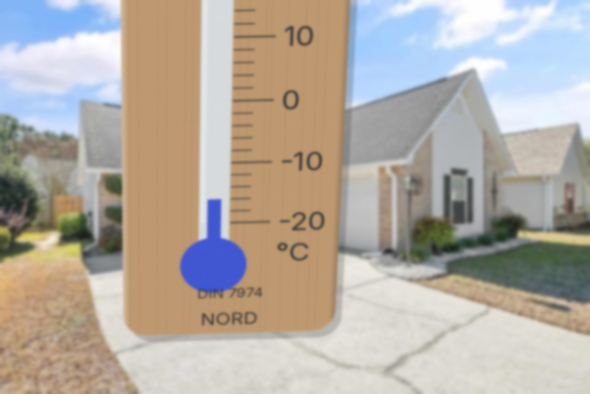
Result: -16°C
